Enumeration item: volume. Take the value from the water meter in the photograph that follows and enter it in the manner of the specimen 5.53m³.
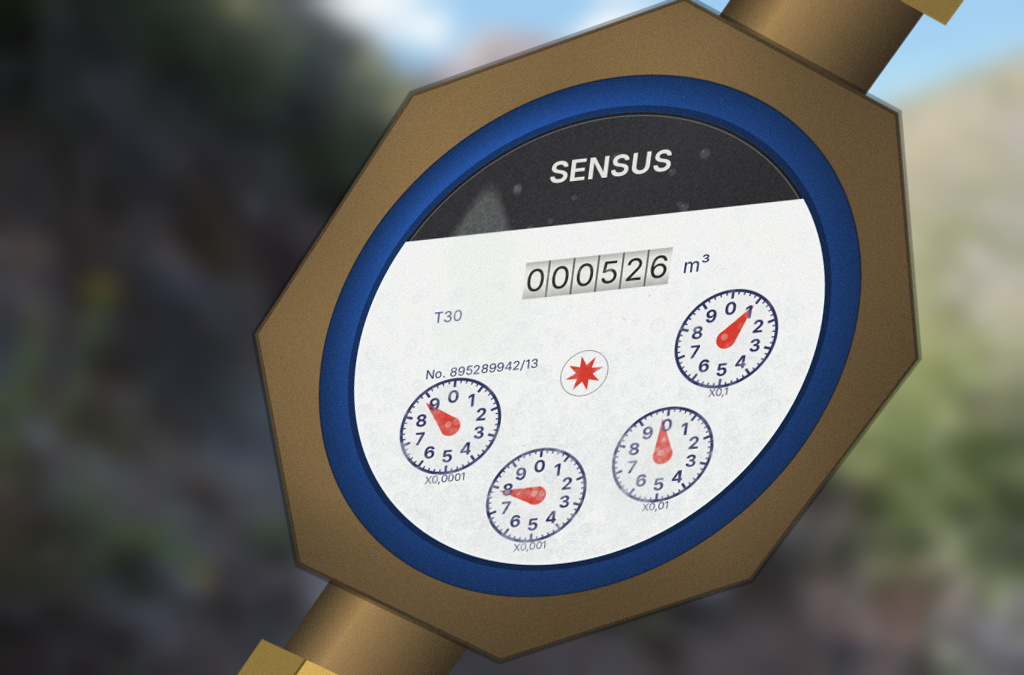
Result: 526.0978m³
